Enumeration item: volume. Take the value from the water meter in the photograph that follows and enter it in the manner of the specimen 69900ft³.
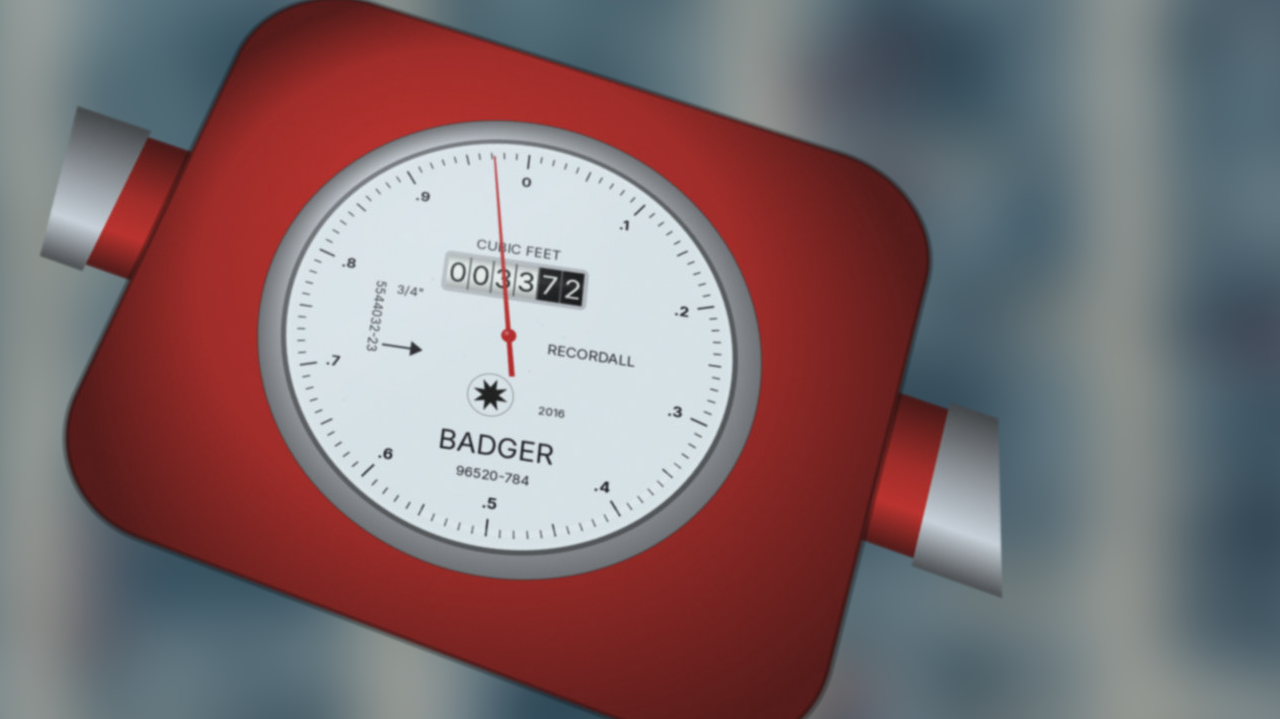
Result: 3371.97ft³
